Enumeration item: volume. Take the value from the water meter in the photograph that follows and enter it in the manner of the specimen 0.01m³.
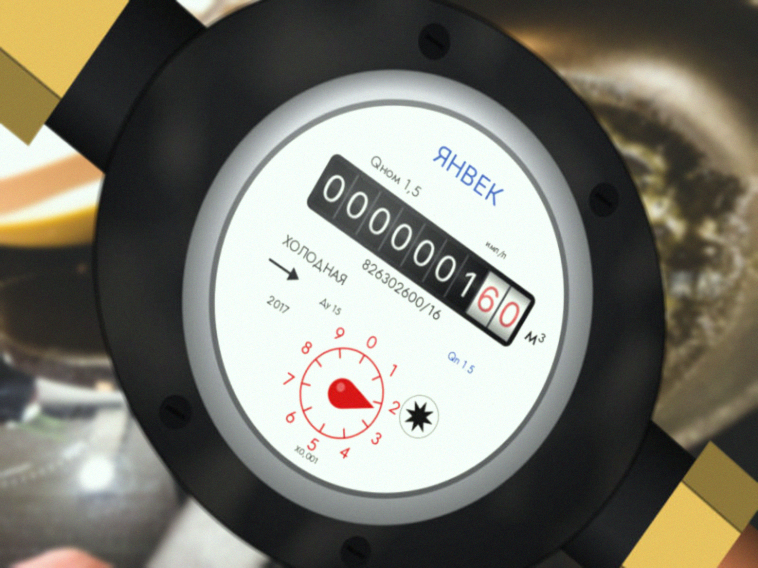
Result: 1.602m³
